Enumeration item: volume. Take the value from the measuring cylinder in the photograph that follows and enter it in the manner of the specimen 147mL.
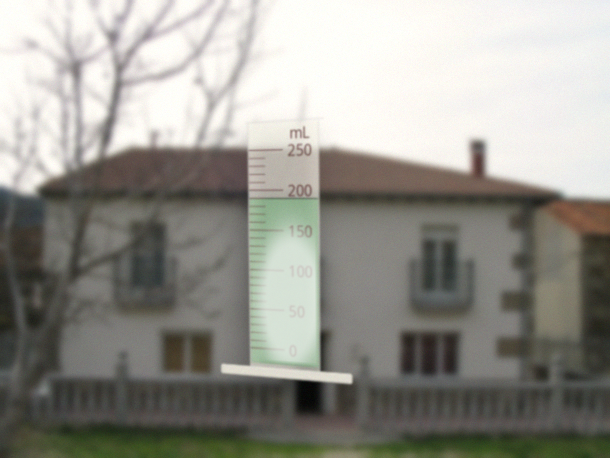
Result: 190mL
